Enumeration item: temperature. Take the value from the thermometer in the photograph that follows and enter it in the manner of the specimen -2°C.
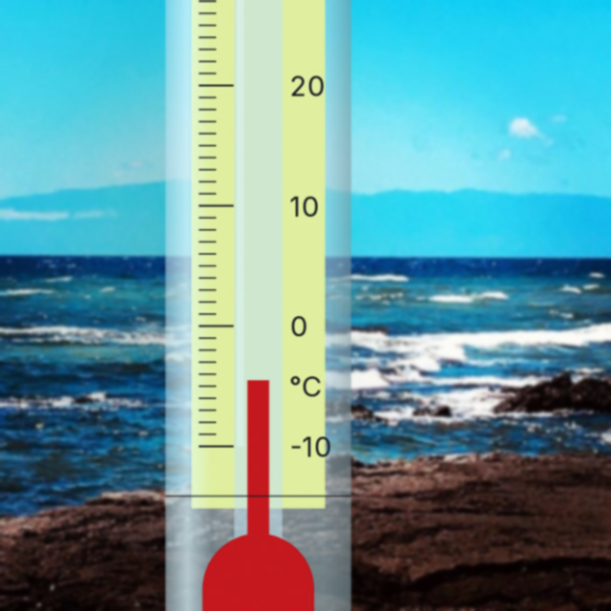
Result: -4.5°C
